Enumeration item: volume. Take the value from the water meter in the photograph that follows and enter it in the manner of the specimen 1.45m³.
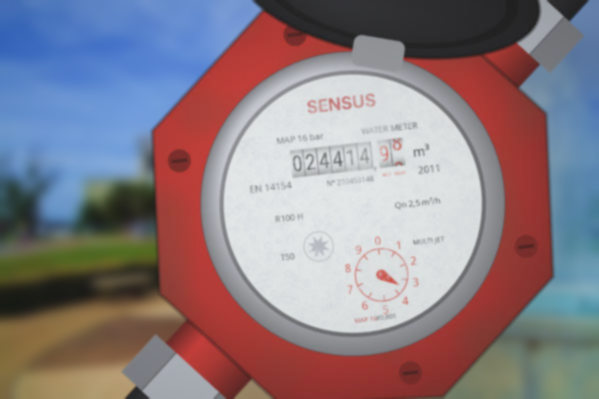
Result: 24414.983m³
